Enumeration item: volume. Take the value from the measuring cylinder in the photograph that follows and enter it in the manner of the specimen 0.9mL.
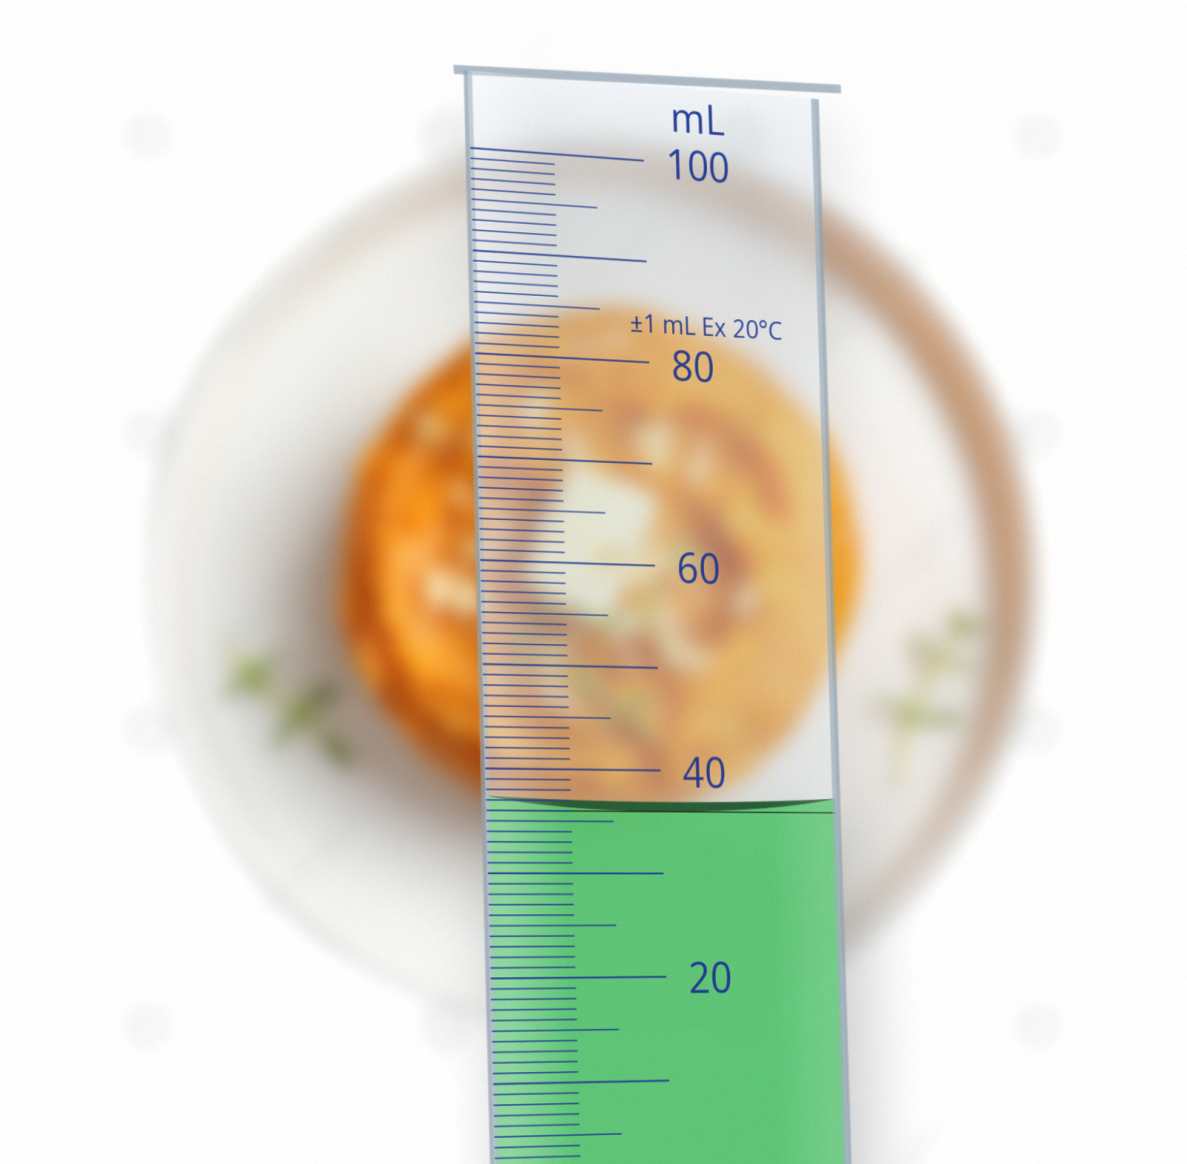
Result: 36mL
